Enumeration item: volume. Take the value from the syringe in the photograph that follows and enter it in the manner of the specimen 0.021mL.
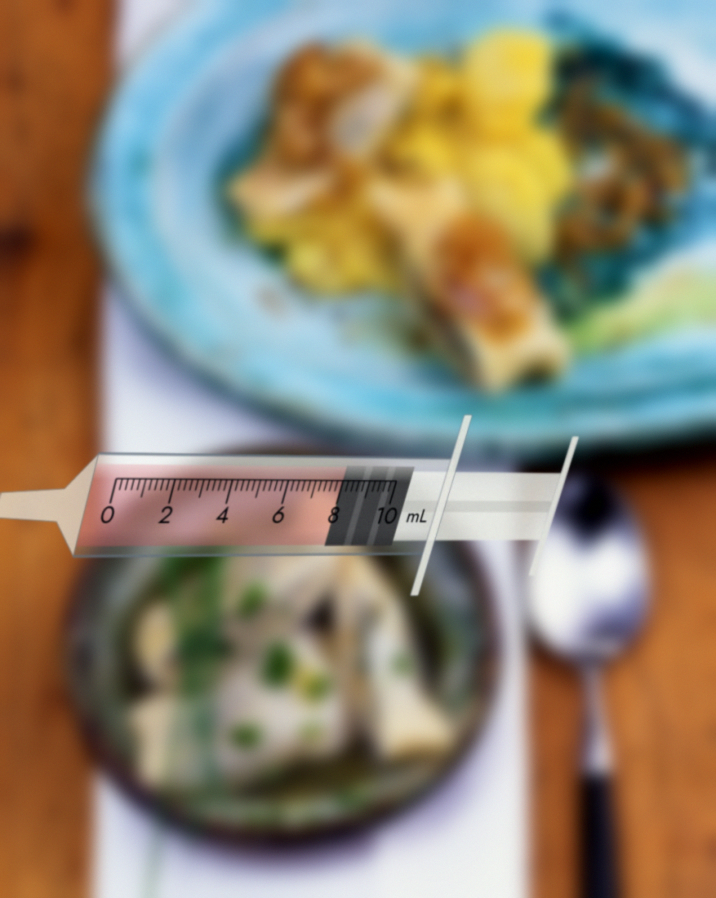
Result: 8mL
